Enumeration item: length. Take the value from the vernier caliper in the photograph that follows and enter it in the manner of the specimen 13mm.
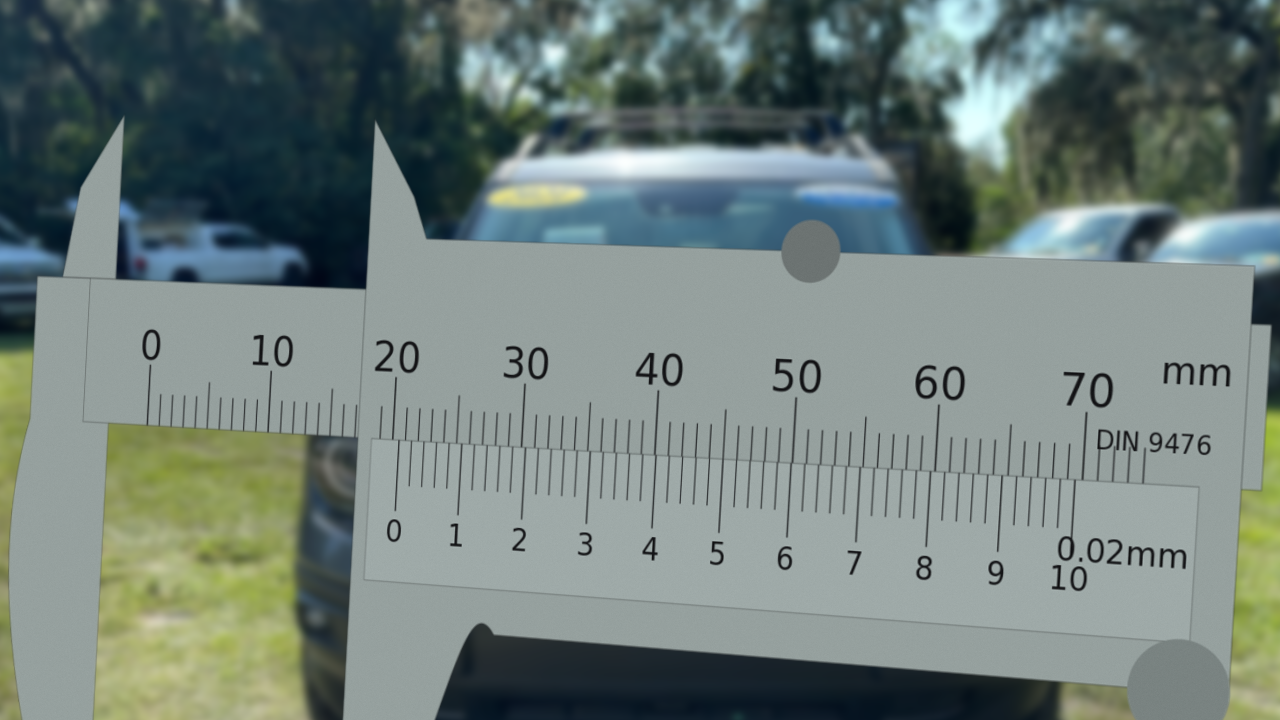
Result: 20.5mm
